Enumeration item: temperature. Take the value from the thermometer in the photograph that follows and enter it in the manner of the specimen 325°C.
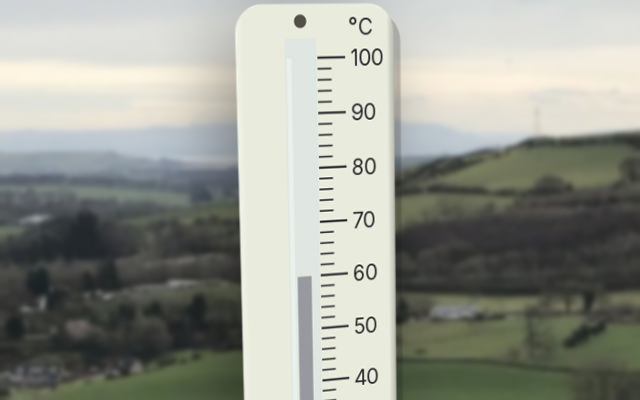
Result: 60°C
